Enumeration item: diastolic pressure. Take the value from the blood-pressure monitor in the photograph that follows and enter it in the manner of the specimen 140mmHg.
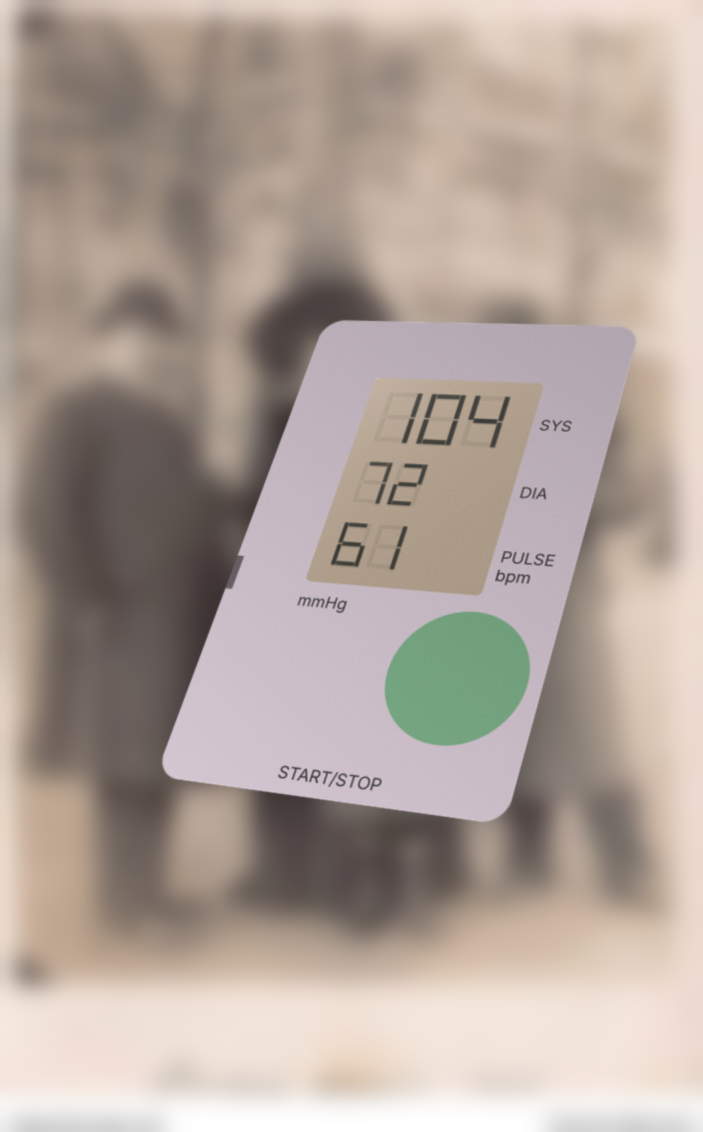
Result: 72mmHg
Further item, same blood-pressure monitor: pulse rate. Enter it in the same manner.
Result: 61bpm
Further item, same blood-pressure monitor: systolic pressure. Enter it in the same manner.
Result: 104mmHg
